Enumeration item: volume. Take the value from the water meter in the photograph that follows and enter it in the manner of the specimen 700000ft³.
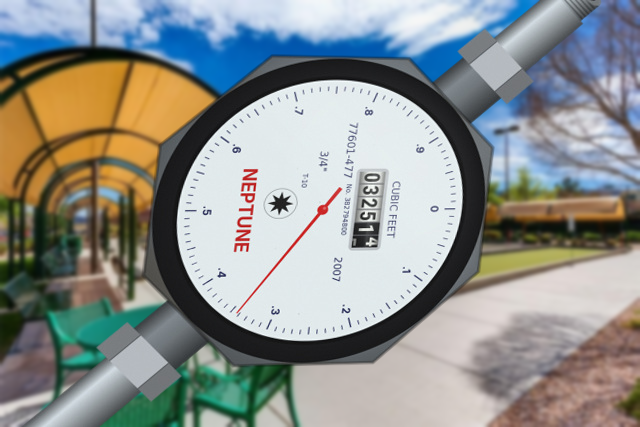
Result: 32514.34ft³
